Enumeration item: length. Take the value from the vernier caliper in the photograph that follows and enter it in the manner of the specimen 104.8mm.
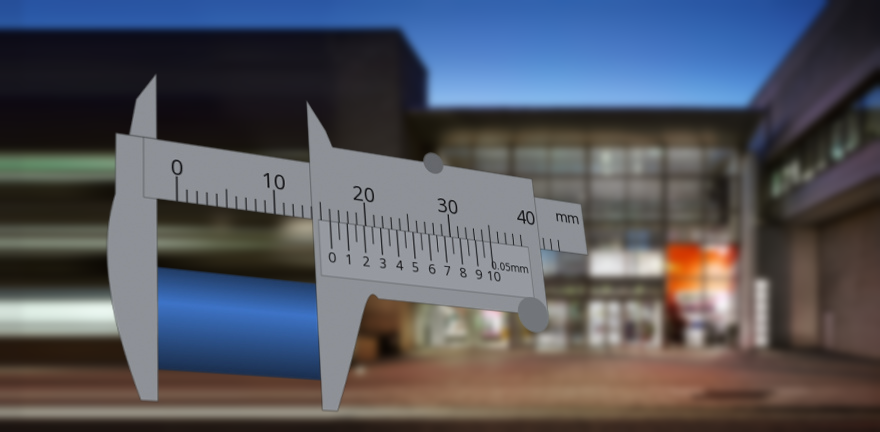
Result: 16.0mm
